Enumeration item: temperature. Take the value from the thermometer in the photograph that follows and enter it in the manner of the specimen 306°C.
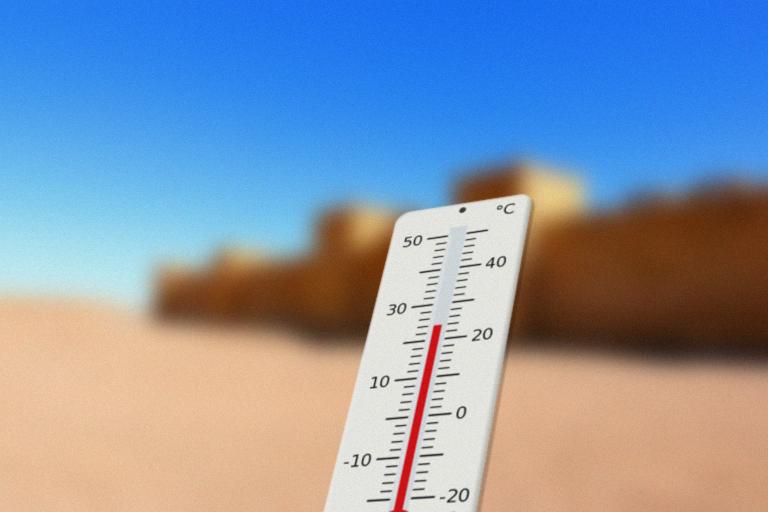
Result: 24°C
